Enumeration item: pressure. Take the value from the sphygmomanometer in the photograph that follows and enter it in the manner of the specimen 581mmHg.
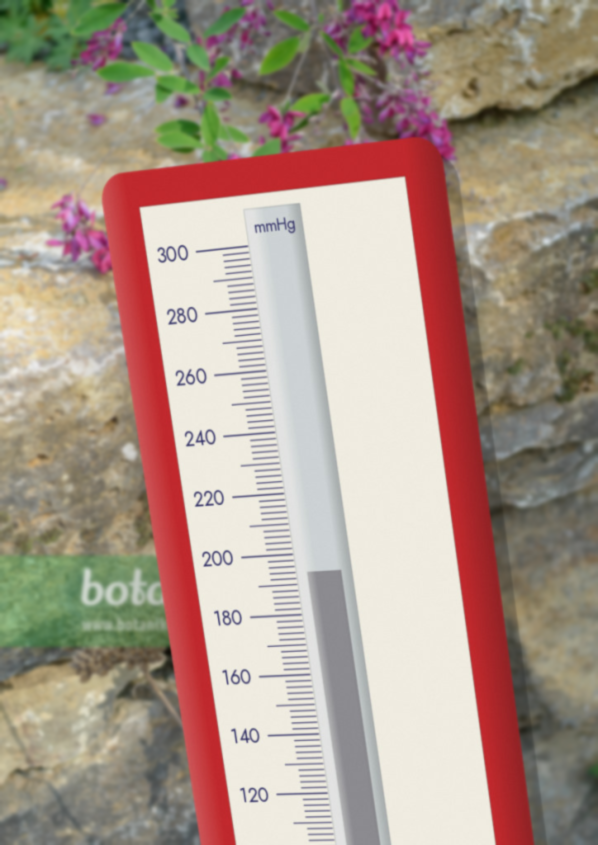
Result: 194mmHg
